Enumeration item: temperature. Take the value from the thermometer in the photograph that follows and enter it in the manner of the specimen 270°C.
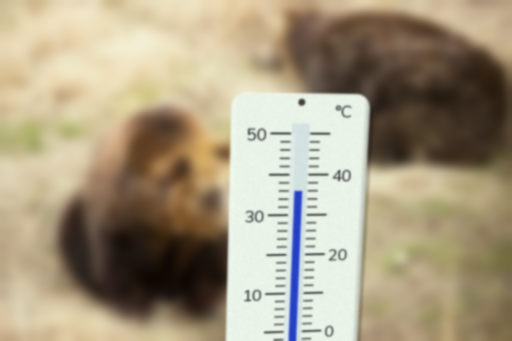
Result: 36°C
